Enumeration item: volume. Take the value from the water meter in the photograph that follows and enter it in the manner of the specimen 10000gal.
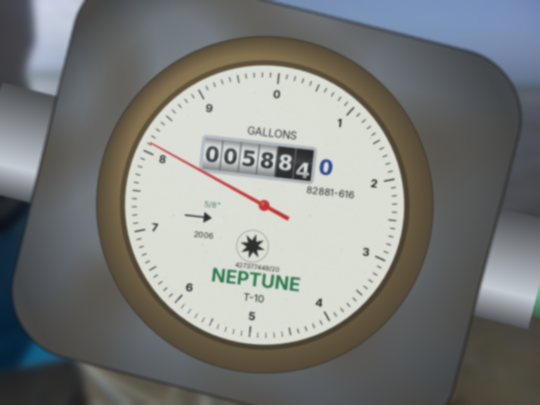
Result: 58838.1gal
